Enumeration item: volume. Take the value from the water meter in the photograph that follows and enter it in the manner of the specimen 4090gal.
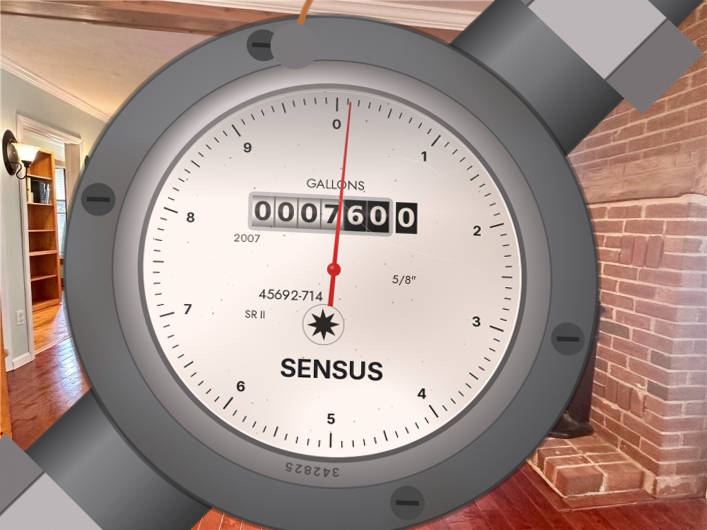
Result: 7600.1gal
